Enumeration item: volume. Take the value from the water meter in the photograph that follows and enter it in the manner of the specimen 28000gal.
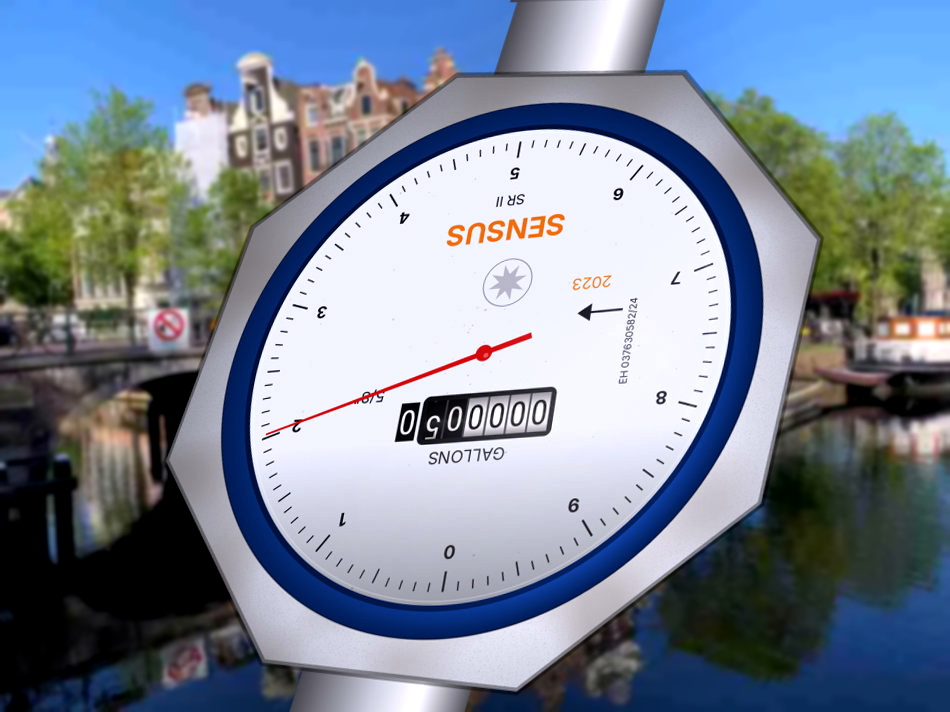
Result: 52.0gal
